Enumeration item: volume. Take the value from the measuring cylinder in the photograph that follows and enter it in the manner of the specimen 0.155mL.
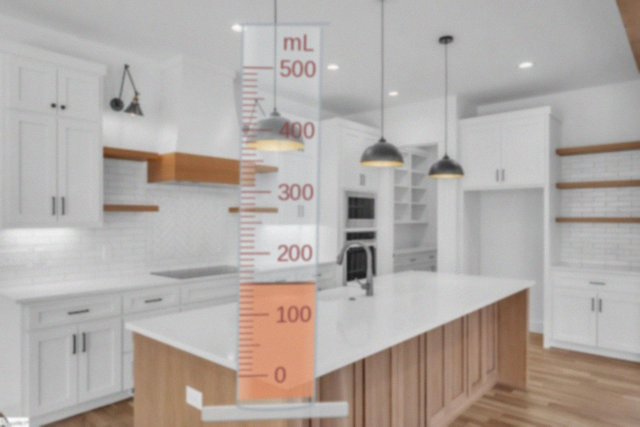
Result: 150mL
